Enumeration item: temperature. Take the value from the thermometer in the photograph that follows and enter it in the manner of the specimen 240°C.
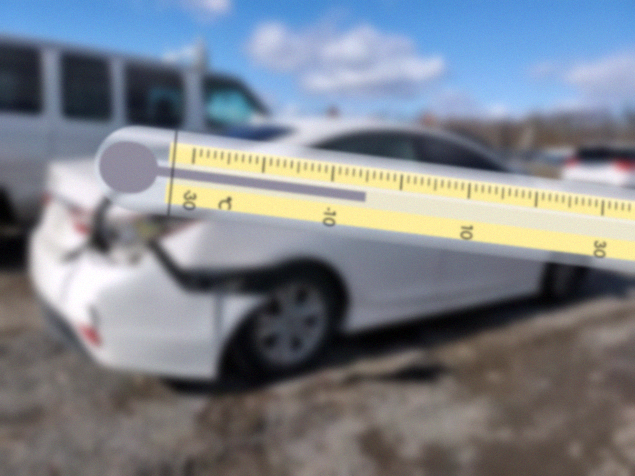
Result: -5°C
